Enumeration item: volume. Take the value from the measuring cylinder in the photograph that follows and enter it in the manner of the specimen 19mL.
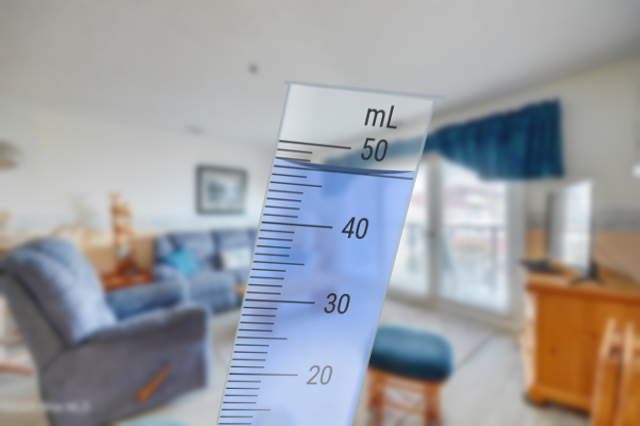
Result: 47mL
